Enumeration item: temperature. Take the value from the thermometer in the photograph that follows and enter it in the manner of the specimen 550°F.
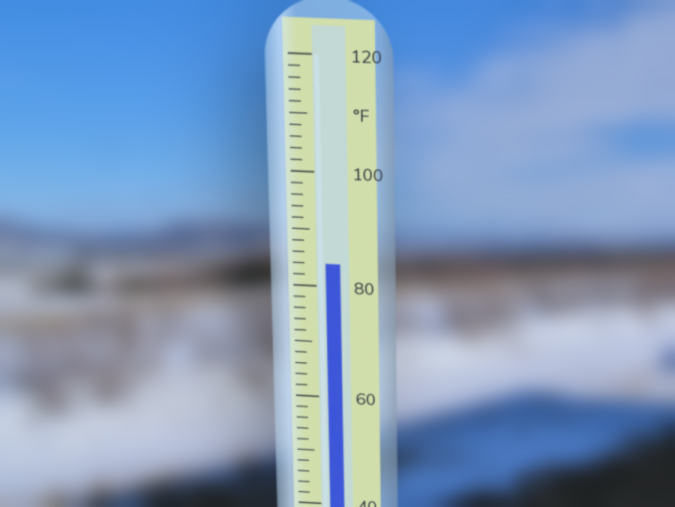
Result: 84°F
